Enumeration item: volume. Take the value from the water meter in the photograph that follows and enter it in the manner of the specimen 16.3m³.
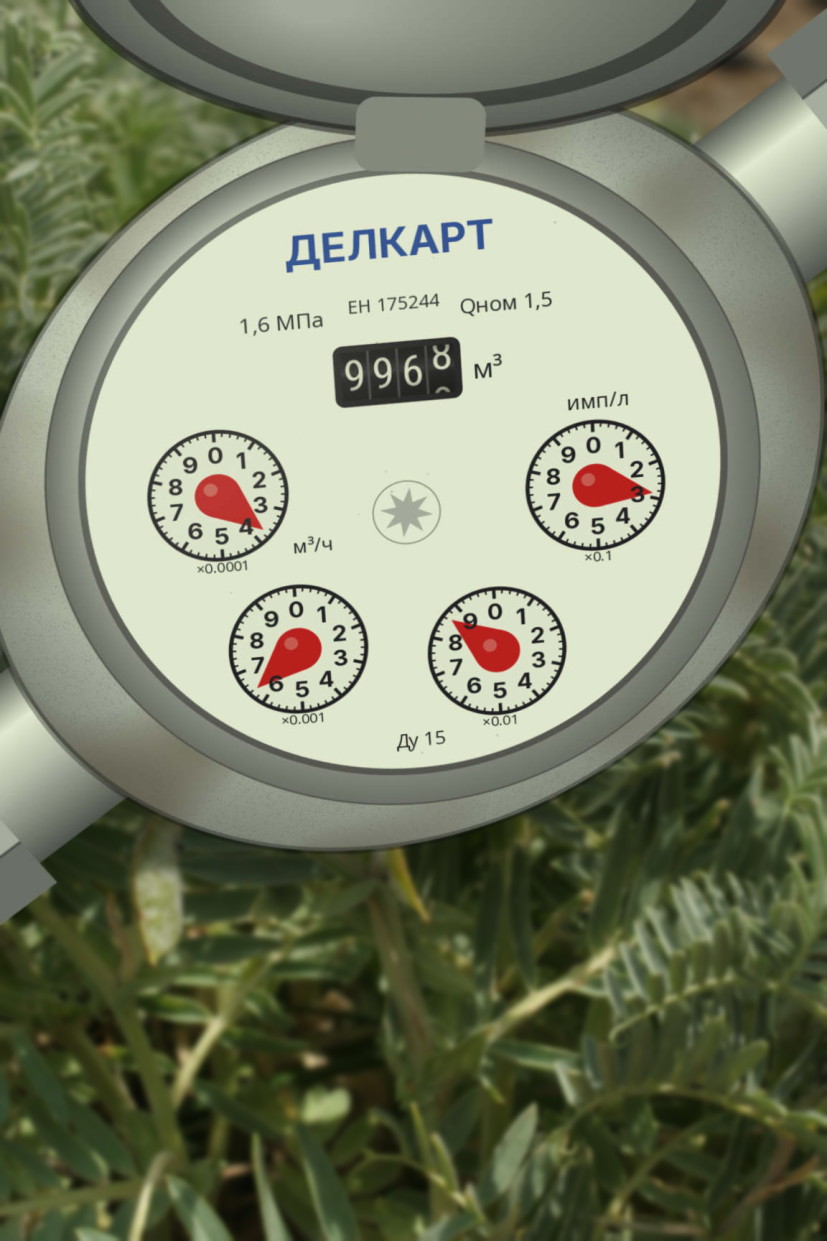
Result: 9968.2863m³
